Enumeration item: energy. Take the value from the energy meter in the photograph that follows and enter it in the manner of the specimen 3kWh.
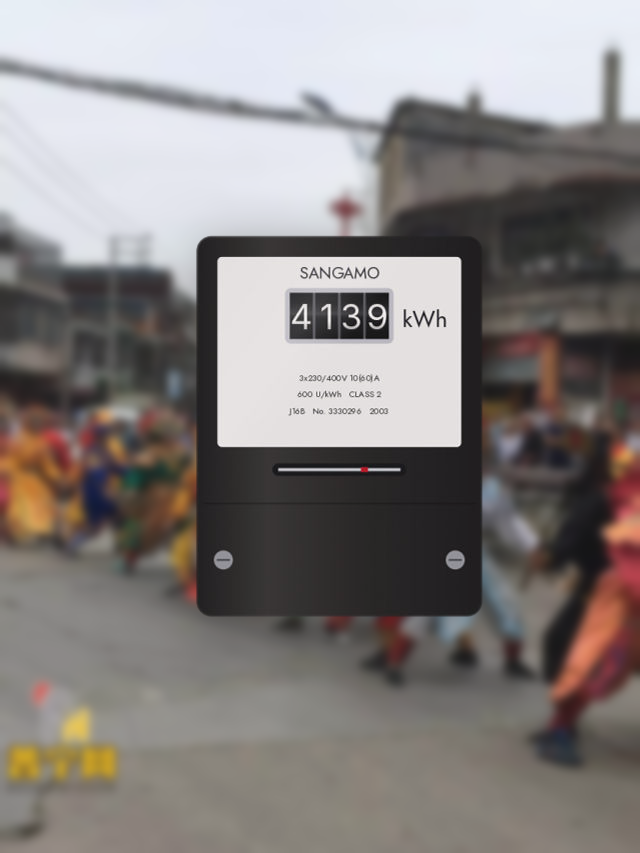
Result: 4139kWh
